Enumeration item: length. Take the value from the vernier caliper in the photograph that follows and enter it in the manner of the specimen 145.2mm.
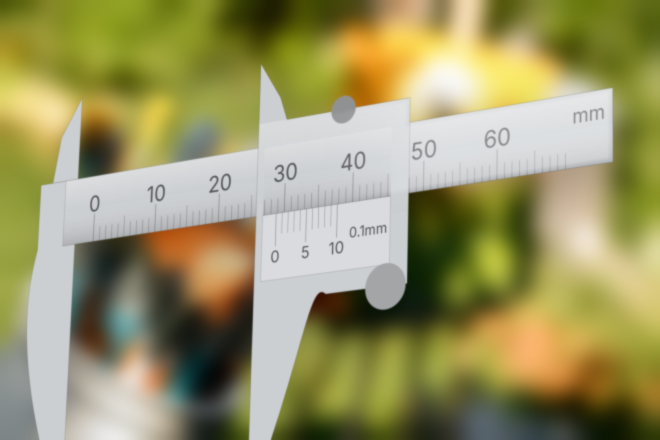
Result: 28.8mm
